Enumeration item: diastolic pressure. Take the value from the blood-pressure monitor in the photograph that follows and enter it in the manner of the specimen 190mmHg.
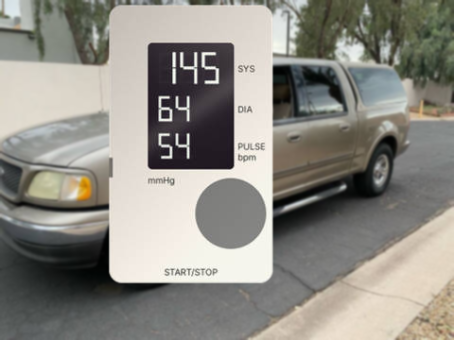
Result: 64mmHg
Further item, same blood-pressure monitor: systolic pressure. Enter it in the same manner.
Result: 145mmHg
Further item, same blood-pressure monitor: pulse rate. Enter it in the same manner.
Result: 54bpm
